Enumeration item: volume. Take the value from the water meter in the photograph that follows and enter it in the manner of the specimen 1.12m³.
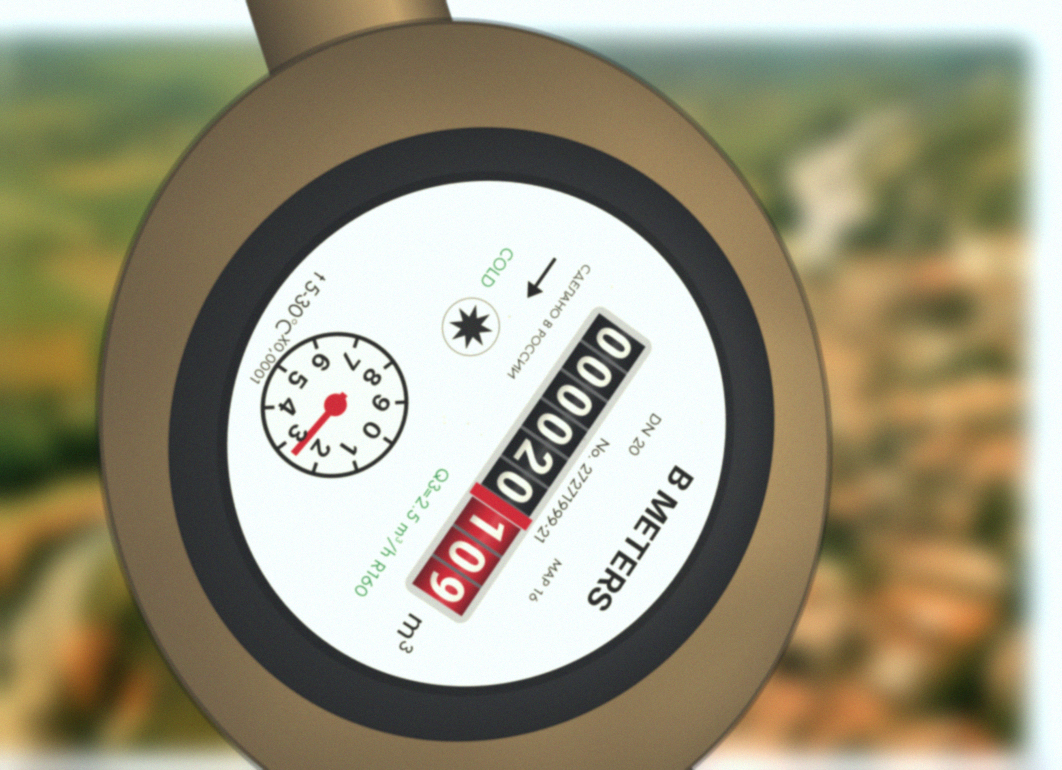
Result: 20.1092m³
